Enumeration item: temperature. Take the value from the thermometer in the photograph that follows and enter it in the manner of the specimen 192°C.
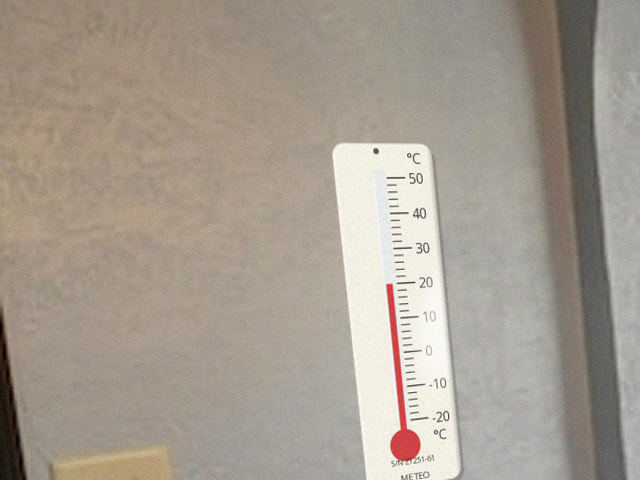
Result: 20°C
